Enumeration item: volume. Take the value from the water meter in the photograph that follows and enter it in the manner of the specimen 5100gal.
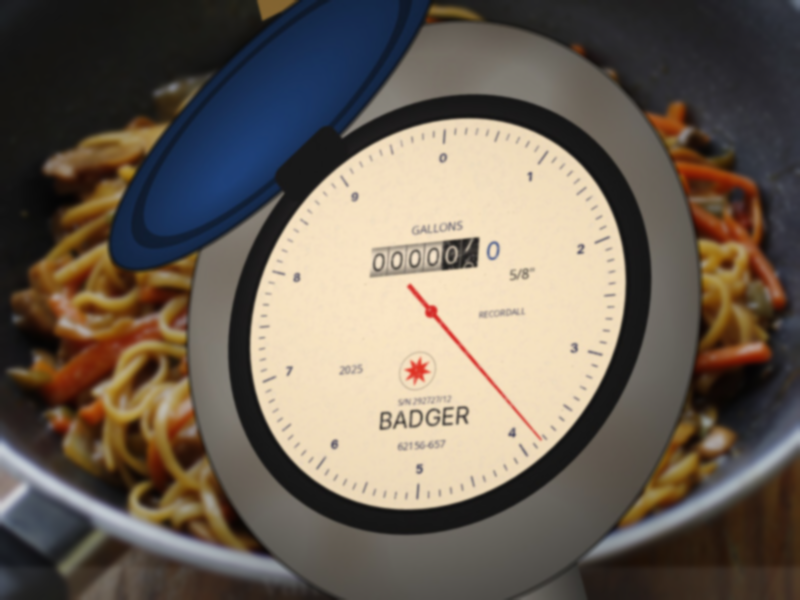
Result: 73.8gal
